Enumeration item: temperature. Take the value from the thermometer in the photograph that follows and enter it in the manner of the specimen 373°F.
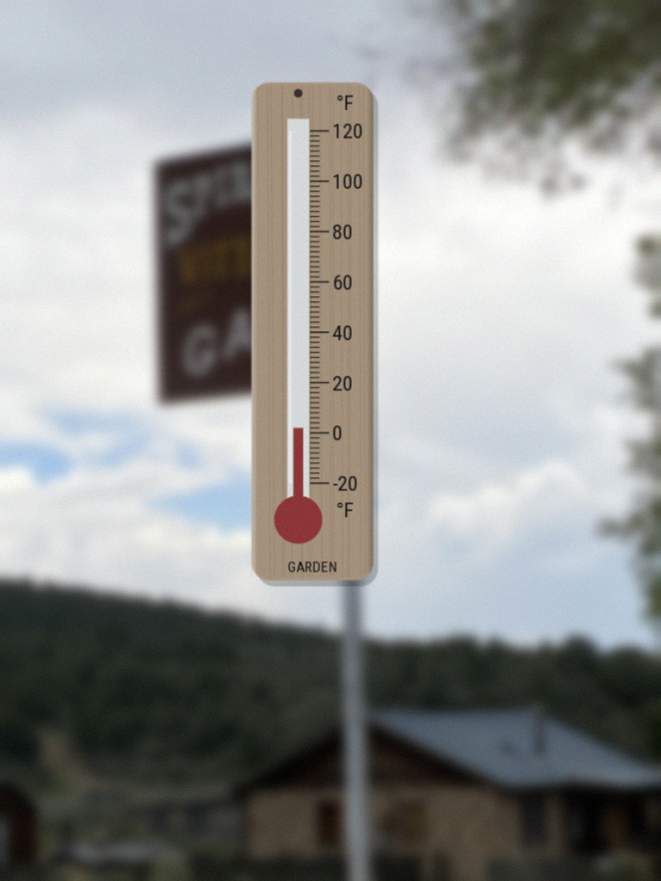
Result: 2°F
